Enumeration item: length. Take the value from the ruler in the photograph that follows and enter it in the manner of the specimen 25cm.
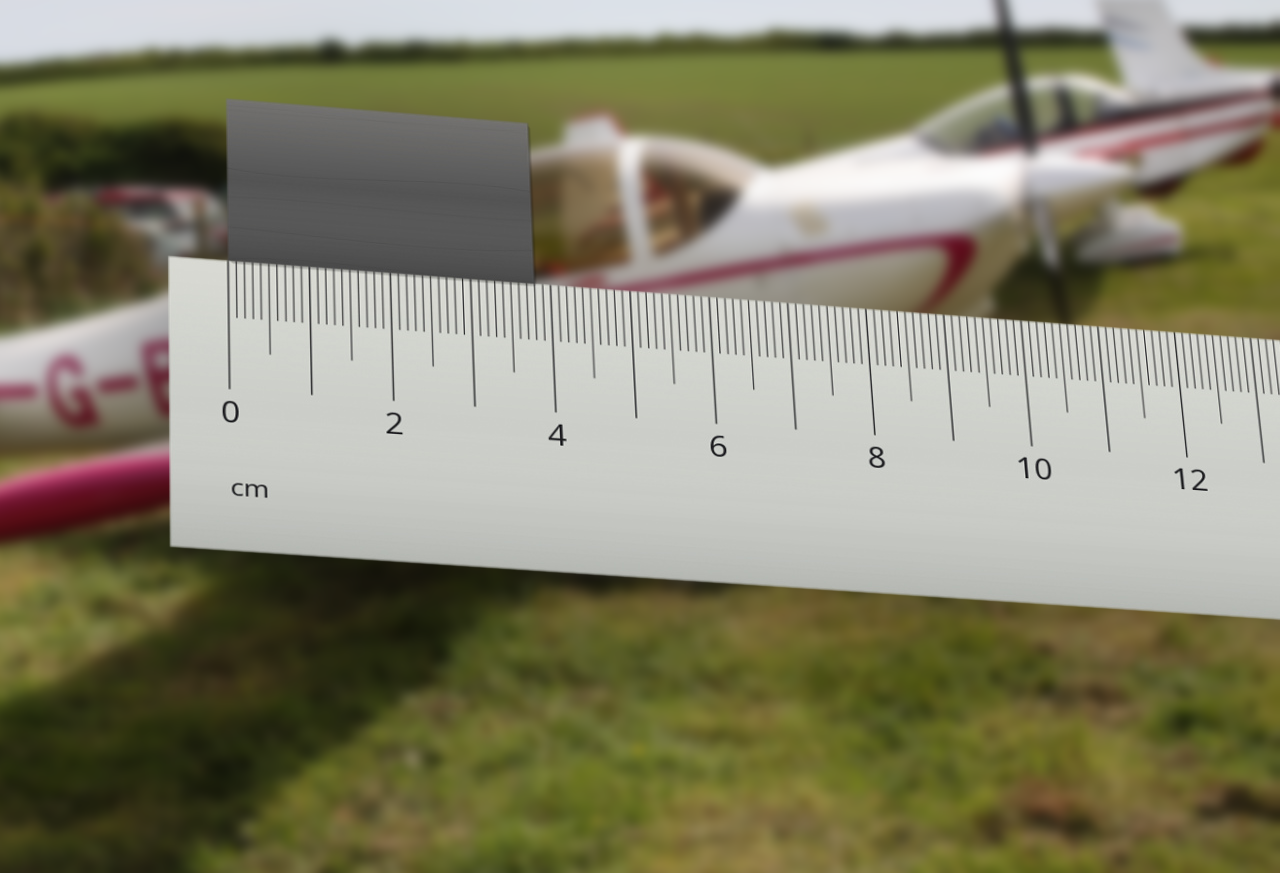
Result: 3.8cm
